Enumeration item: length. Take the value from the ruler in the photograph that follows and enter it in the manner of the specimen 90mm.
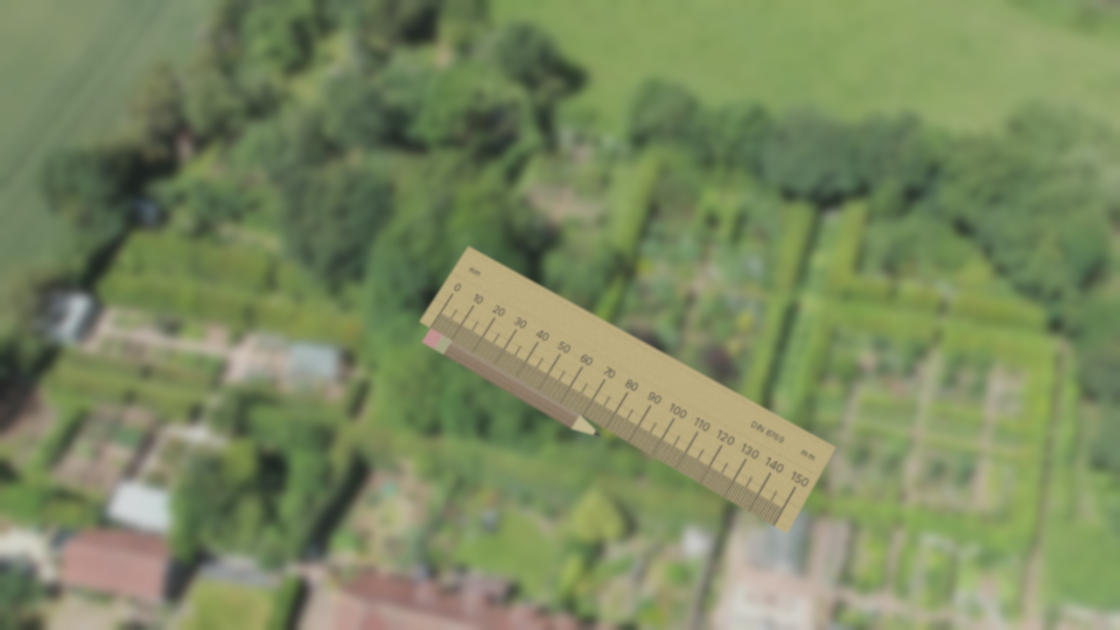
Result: 80mm
